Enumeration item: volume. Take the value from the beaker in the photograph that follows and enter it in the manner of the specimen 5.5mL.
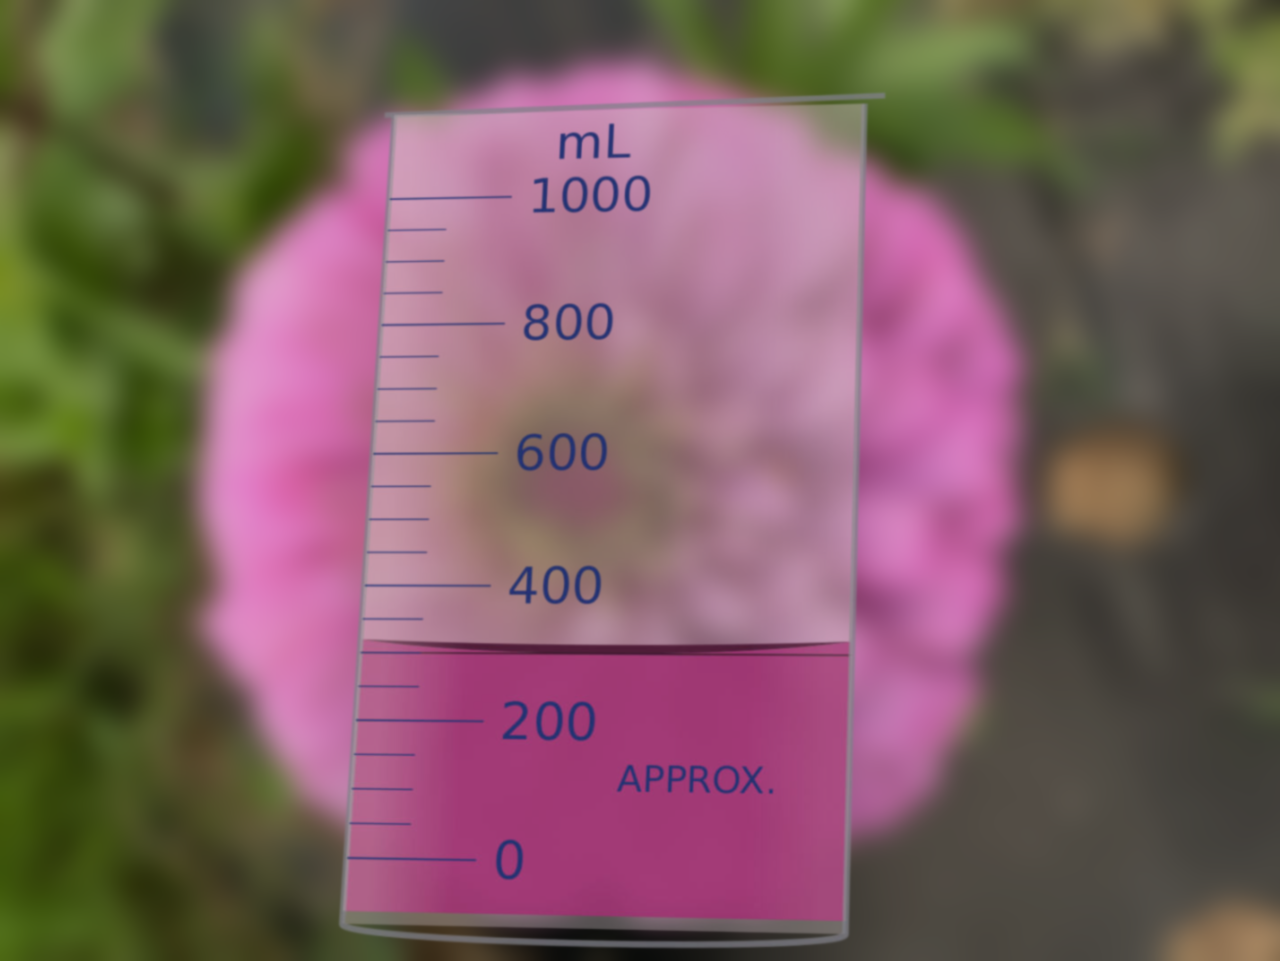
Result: 300mL
